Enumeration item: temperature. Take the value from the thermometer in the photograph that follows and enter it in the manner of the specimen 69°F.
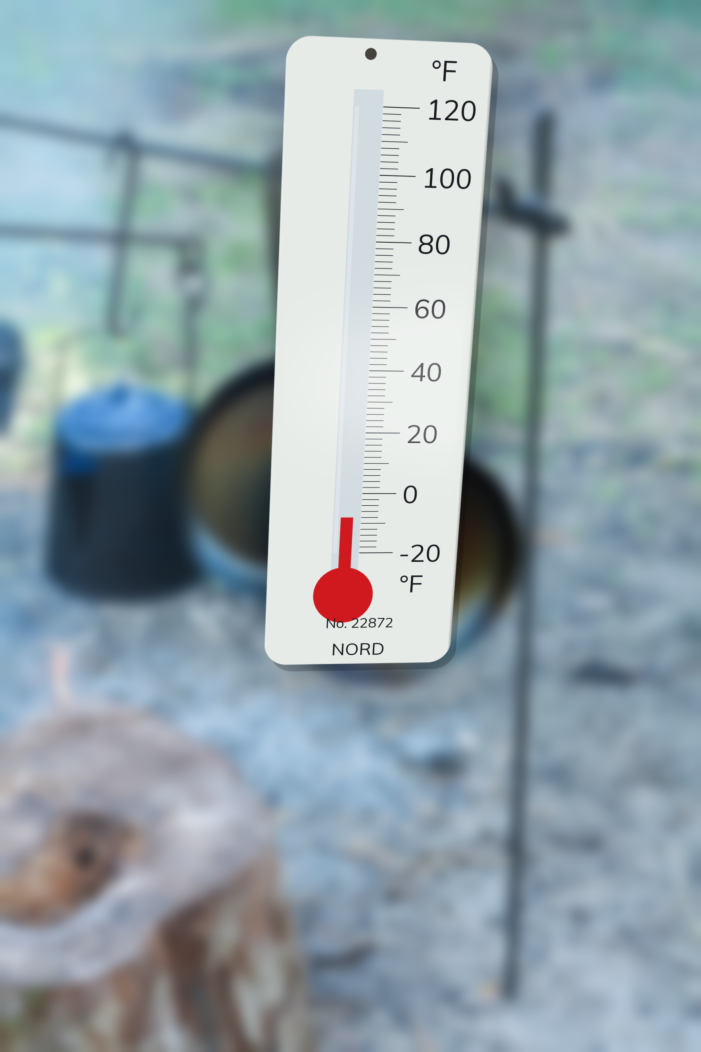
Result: -8°F
